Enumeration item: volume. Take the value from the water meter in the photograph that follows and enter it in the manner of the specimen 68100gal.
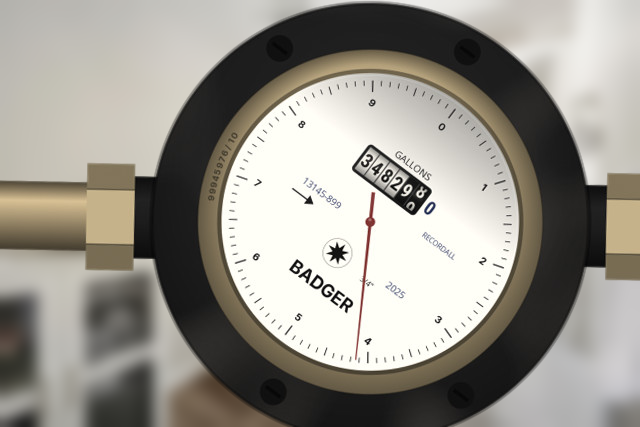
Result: 3482984.1gal
